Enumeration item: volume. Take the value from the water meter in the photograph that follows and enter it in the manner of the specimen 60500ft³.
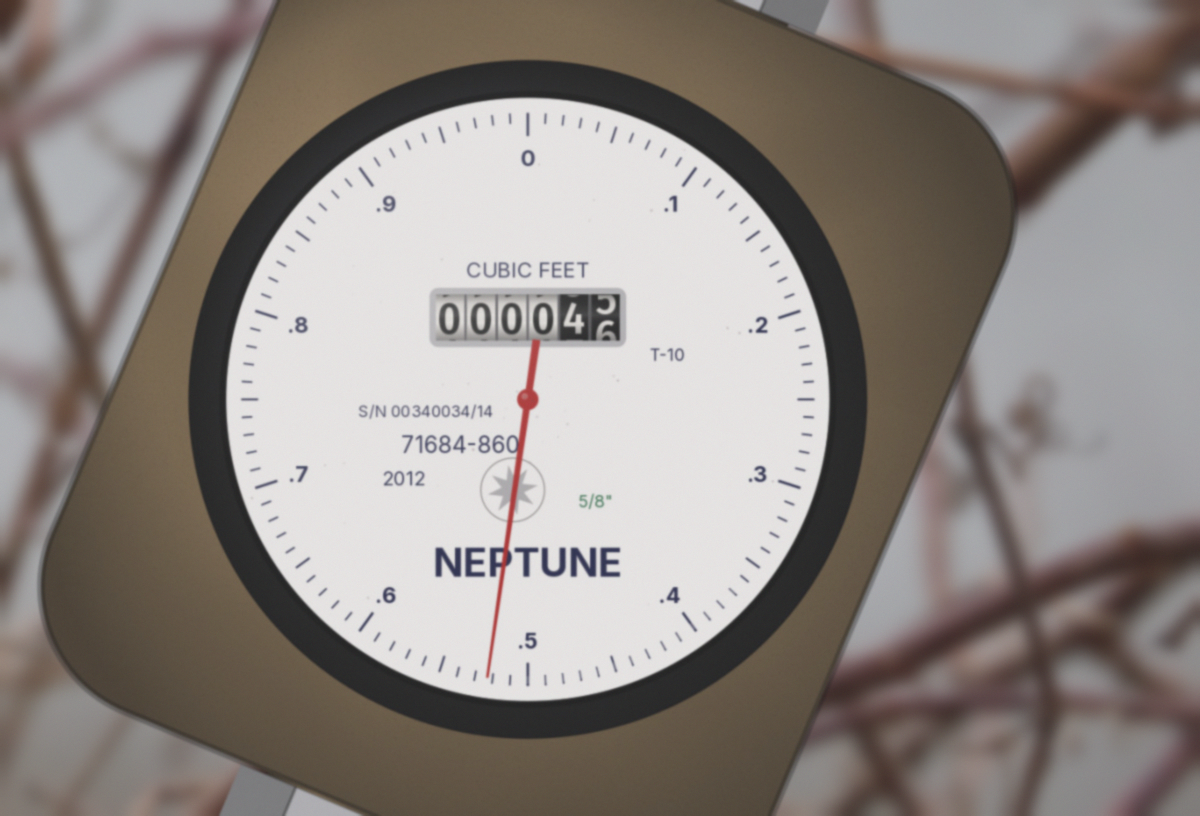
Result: 45.52ft³
